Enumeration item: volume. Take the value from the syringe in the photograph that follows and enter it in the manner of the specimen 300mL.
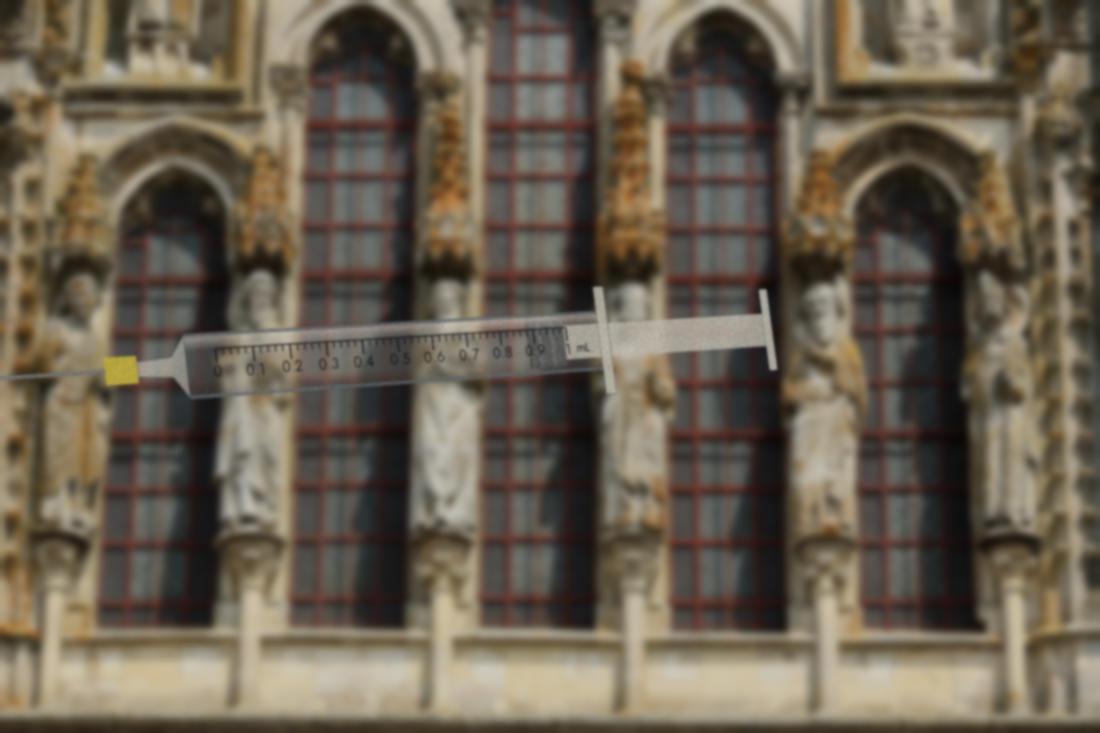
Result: 0.88mL
